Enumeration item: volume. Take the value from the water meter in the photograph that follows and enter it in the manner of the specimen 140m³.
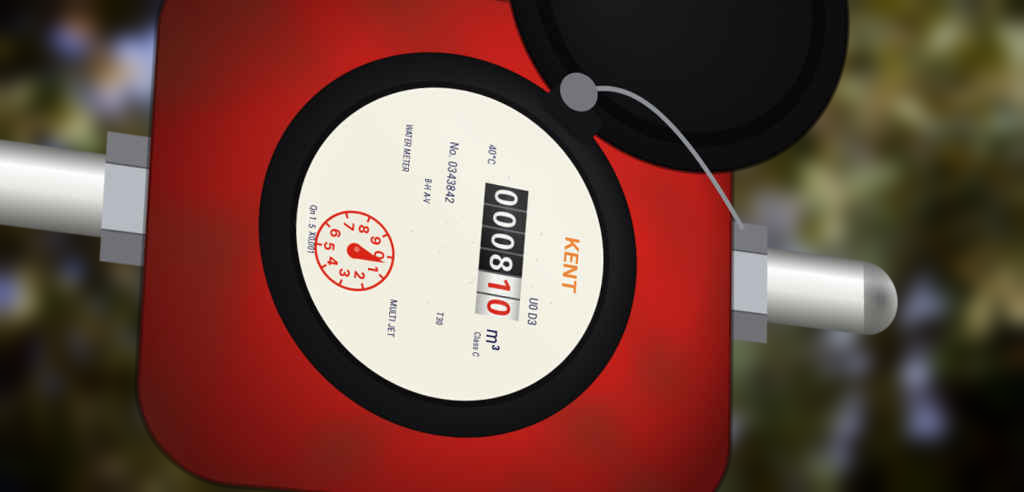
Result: 8.100m³
